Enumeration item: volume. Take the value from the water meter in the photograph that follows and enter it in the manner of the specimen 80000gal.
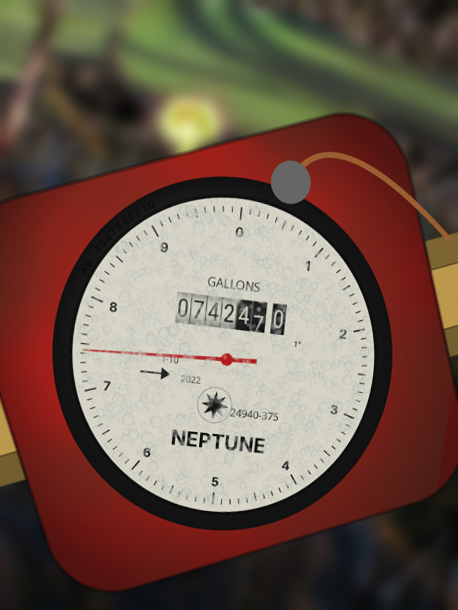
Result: 742467.4gal
